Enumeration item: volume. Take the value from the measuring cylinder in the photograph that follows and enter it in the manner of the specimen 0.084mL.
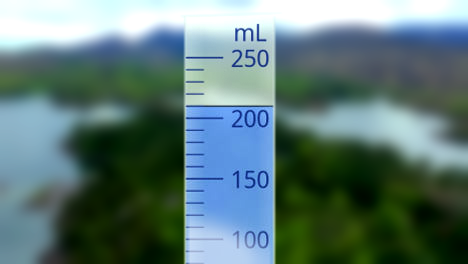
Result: 210mL
